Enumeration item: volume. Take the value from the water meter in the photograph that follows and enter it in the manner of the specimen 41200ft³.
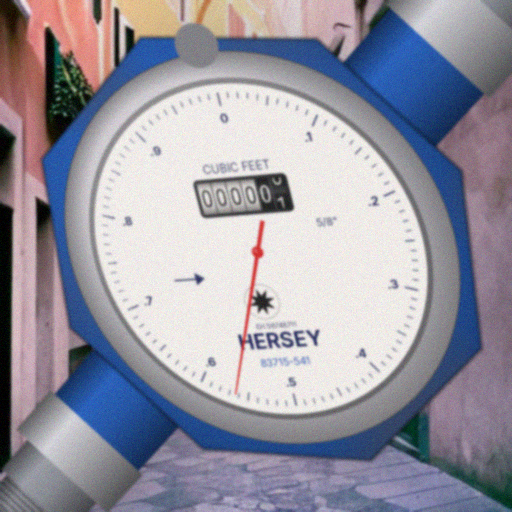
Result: 0.56ft³
